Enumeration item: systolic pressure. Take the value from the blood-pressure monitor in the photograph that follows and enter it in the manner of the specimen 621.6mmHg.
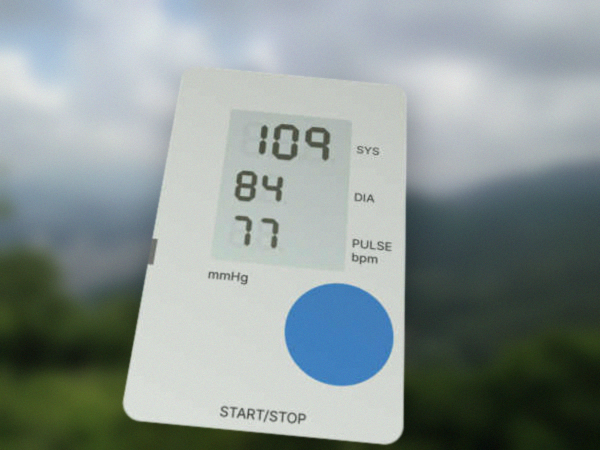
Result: 109mmHg
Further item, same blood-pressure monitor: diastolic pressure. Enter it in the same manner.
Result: 84mmHg
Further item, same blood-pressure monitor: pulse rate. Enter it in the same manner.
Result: 77bpm
